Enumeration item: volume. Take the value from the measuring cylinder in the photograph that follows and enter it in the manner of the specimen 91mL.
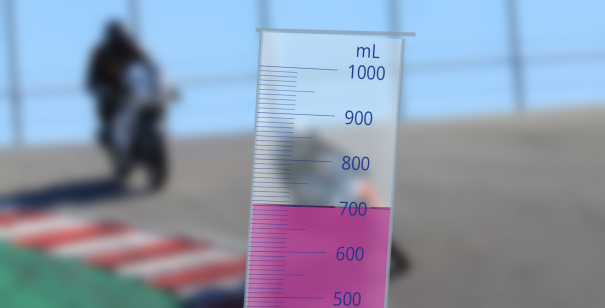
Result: 700mL
